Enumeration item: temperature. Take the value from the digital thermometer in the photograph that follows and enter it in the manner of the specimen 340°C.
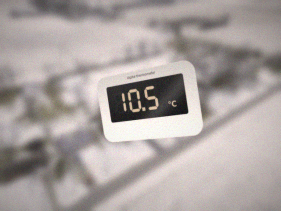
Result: 10.5°C
